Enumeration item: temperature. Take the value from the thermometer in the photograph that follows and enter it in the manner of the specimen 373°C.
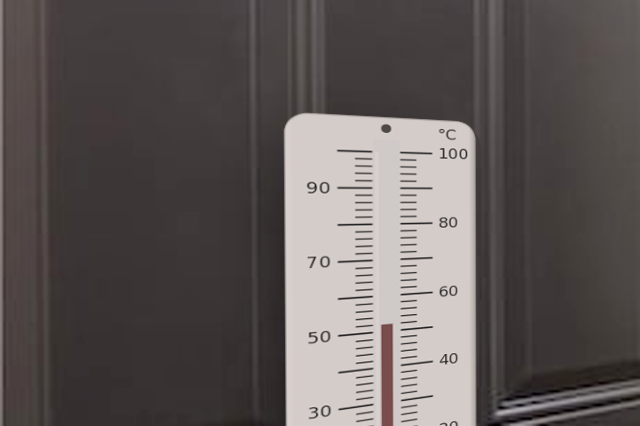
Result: 52°C
